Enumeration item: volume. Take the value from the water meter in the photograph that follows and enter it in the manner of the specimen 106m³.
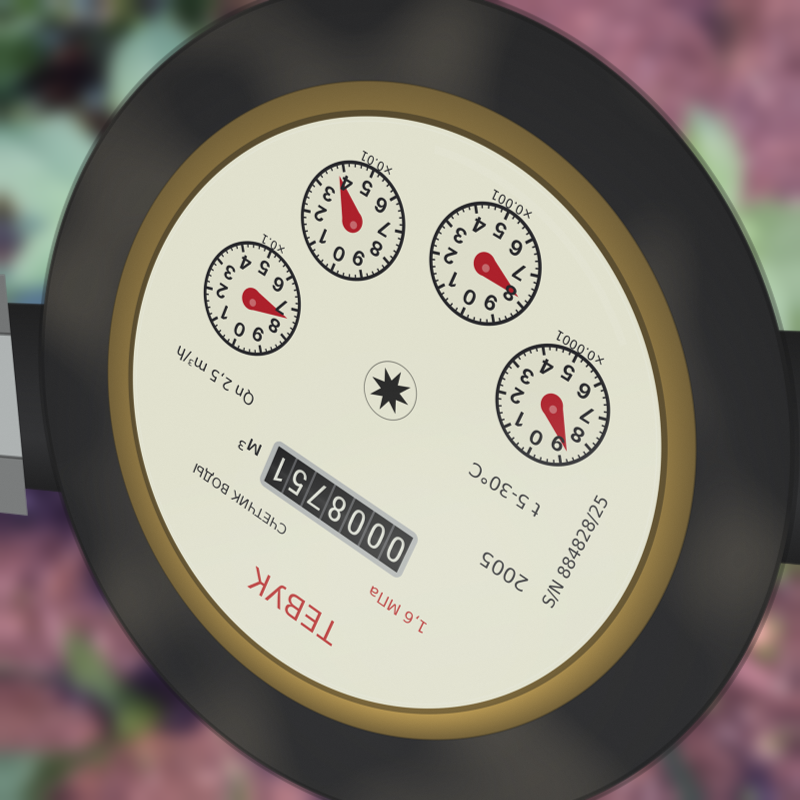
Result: 8751.7378m³
